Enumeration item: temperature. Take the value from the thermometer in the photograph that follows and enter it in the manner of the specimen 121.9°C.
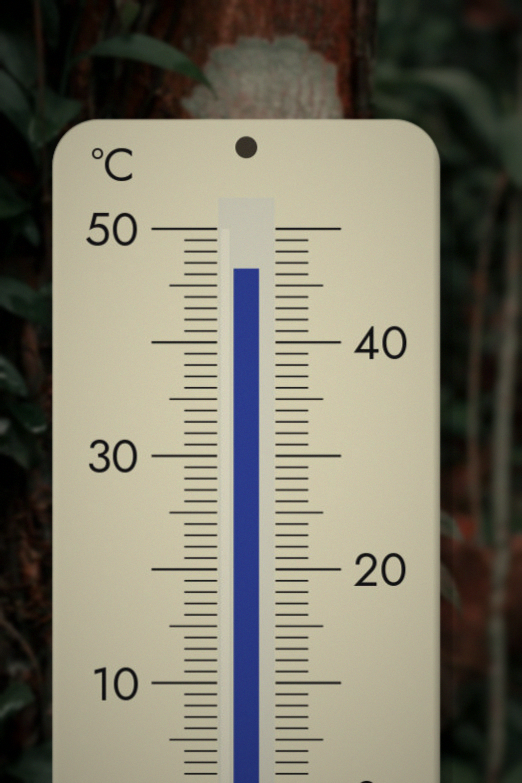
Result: 46.5°C
